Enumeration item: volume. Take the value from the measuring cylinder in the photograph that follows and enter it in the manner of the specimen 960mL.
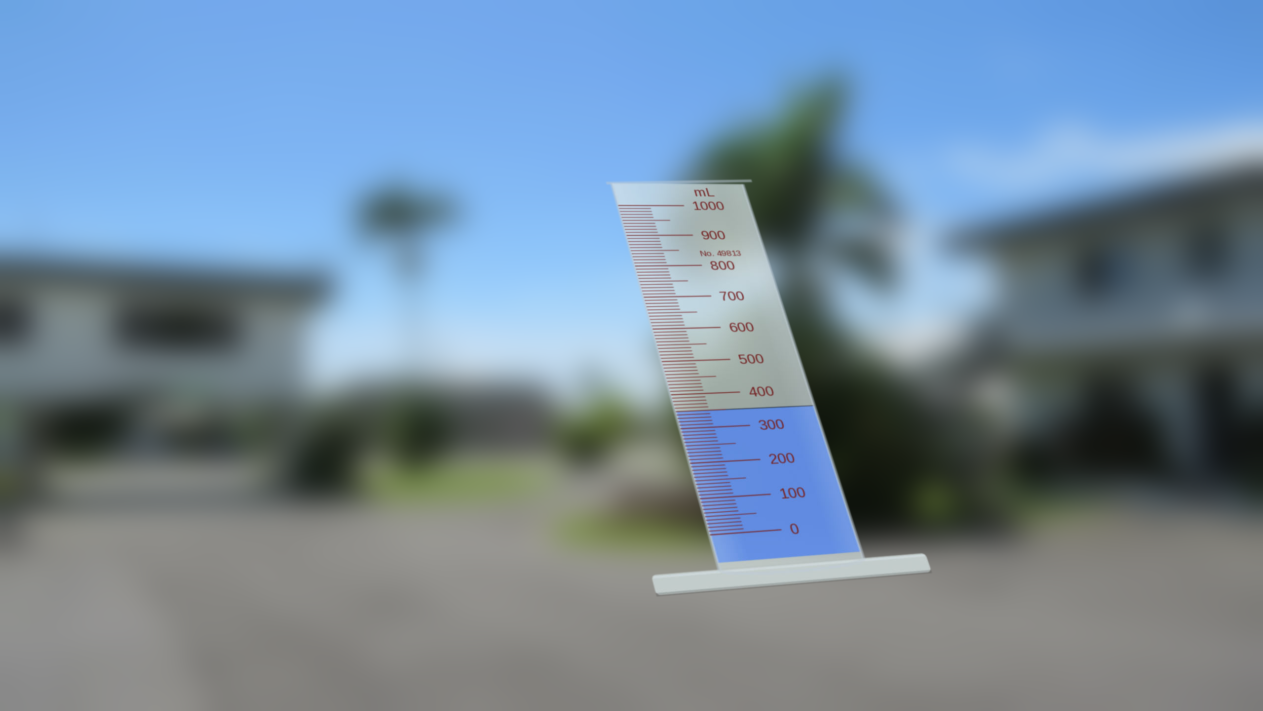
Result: 350mL
